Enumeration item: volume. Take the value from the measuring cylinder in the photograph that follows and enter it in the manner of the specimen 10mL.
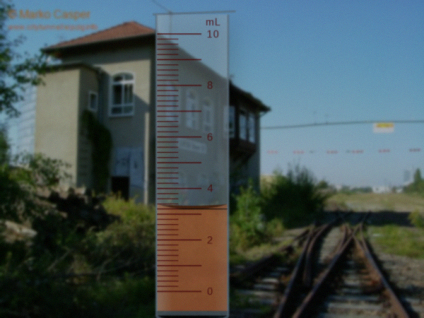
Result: 3.2mL
